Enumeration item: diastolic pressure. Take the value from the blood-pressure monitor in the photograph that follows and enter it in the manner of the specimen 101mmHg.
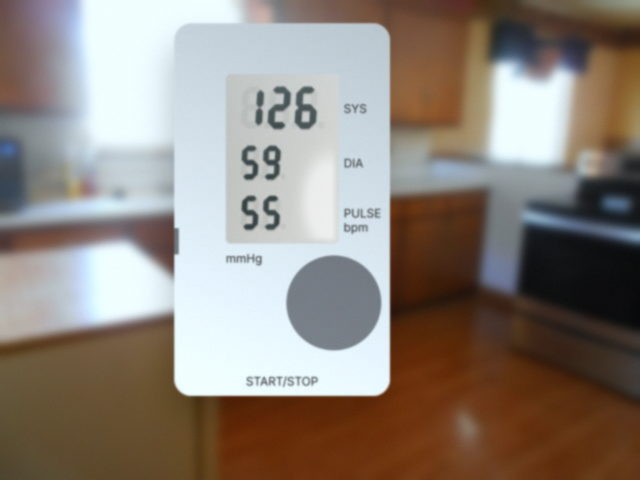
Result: 59mmHg
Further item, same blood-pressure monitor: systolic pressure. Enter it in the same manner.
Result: 126mmHg
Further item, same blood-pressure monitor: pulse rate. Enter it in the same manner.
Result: 55bpm
